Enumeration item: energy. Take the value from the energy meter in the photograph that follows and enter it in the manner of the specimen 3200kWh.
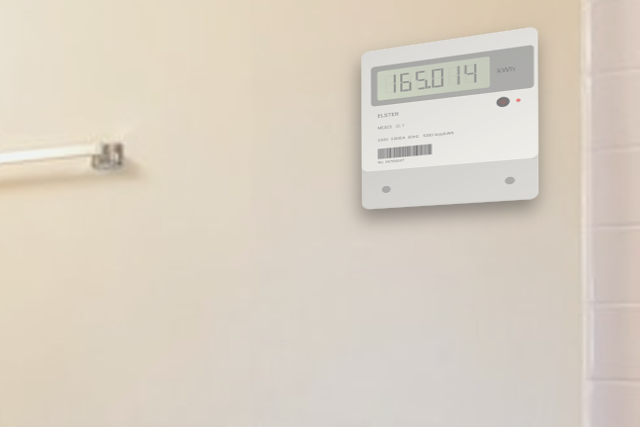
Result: 165.014kWh
